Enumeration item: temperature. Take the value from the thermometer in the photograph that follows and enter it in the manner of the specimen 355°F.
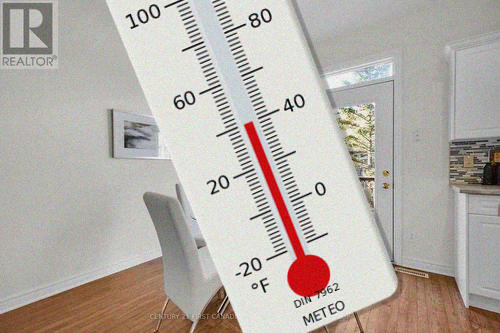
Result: 40°F
